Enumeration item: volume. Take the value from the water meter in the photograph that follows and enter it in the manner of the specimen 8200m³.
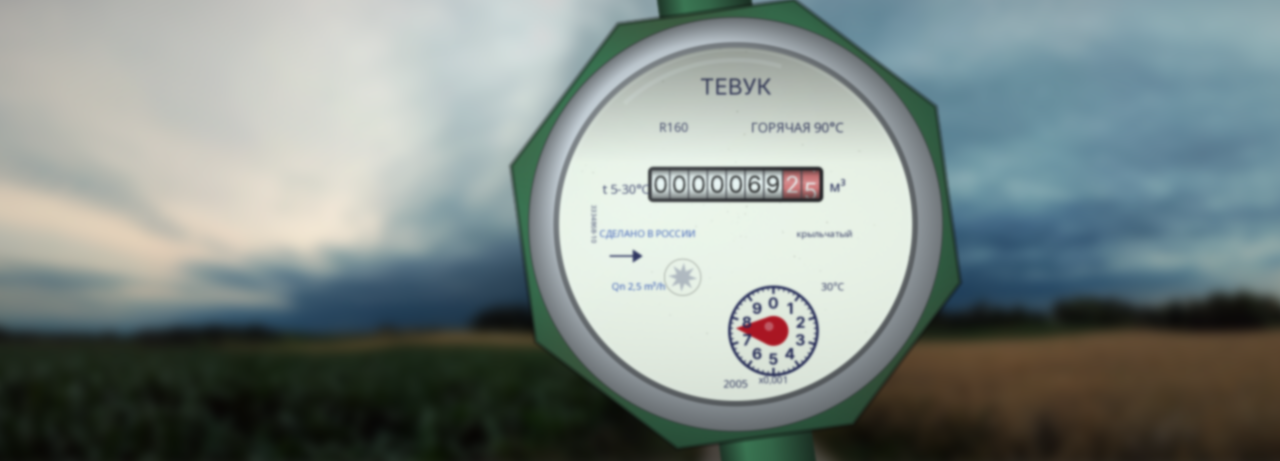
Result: 69.247m³
